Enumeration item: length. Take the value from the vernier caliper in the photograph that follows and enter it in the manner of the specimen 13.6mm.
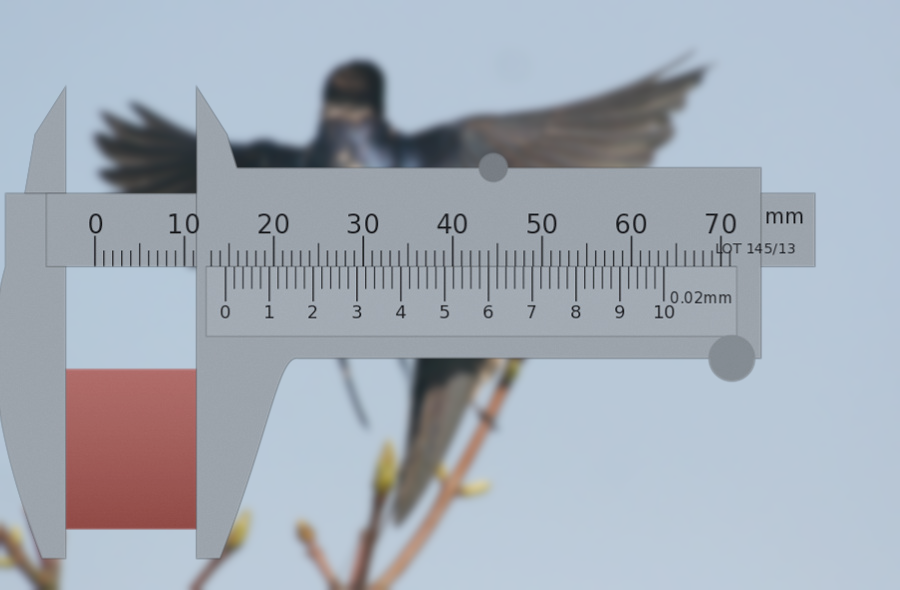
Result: 14.6mm
